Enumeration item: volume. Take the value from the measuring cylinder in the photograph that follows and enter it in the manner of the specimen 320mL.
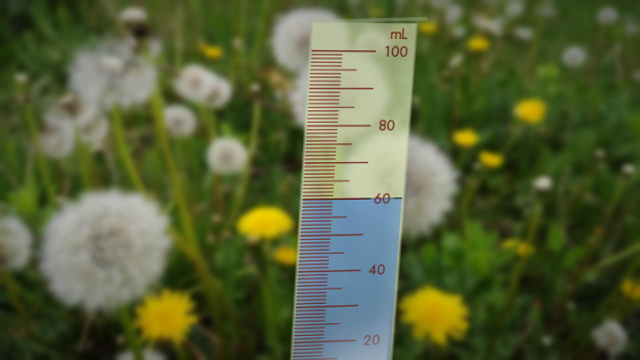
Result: 60mL
